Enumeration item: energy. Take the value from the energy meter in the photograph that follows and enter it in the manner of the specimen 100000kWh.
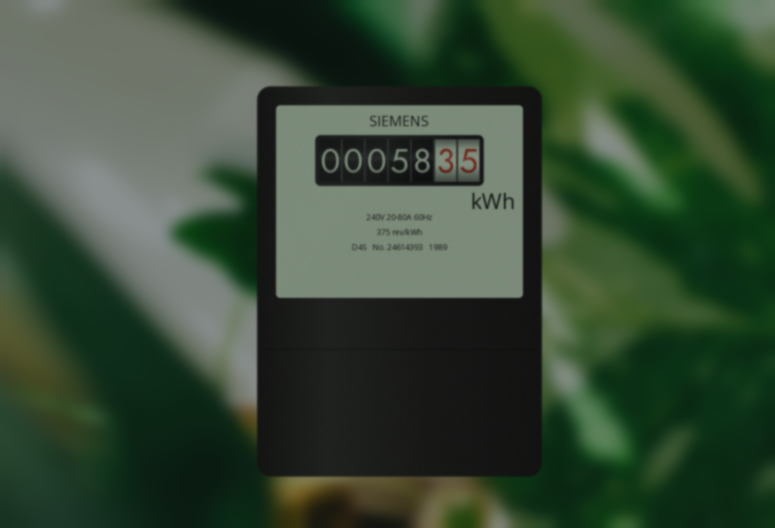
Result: 58.35kWh
